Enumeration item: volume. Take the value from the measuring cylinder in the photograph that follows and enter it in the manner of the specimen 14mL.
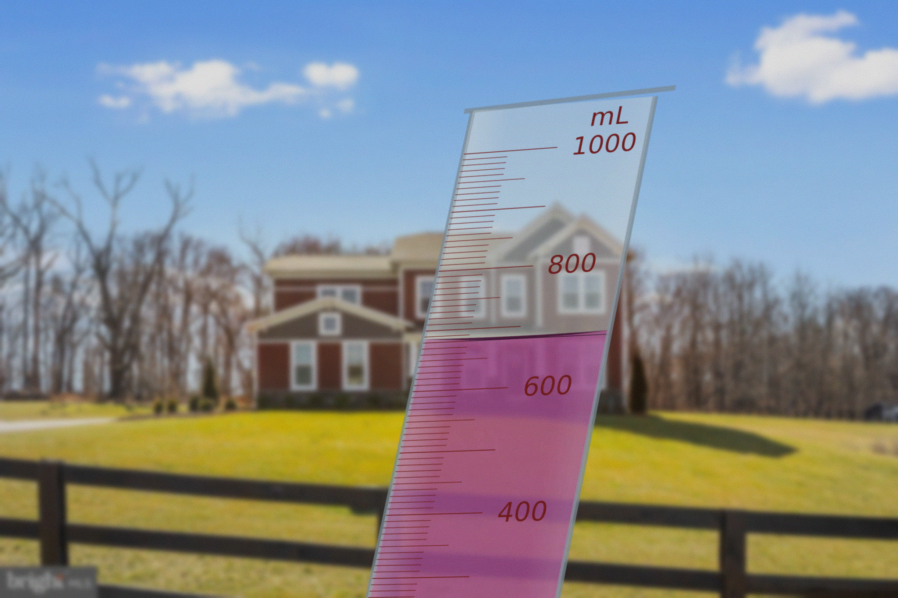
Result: 680mL
